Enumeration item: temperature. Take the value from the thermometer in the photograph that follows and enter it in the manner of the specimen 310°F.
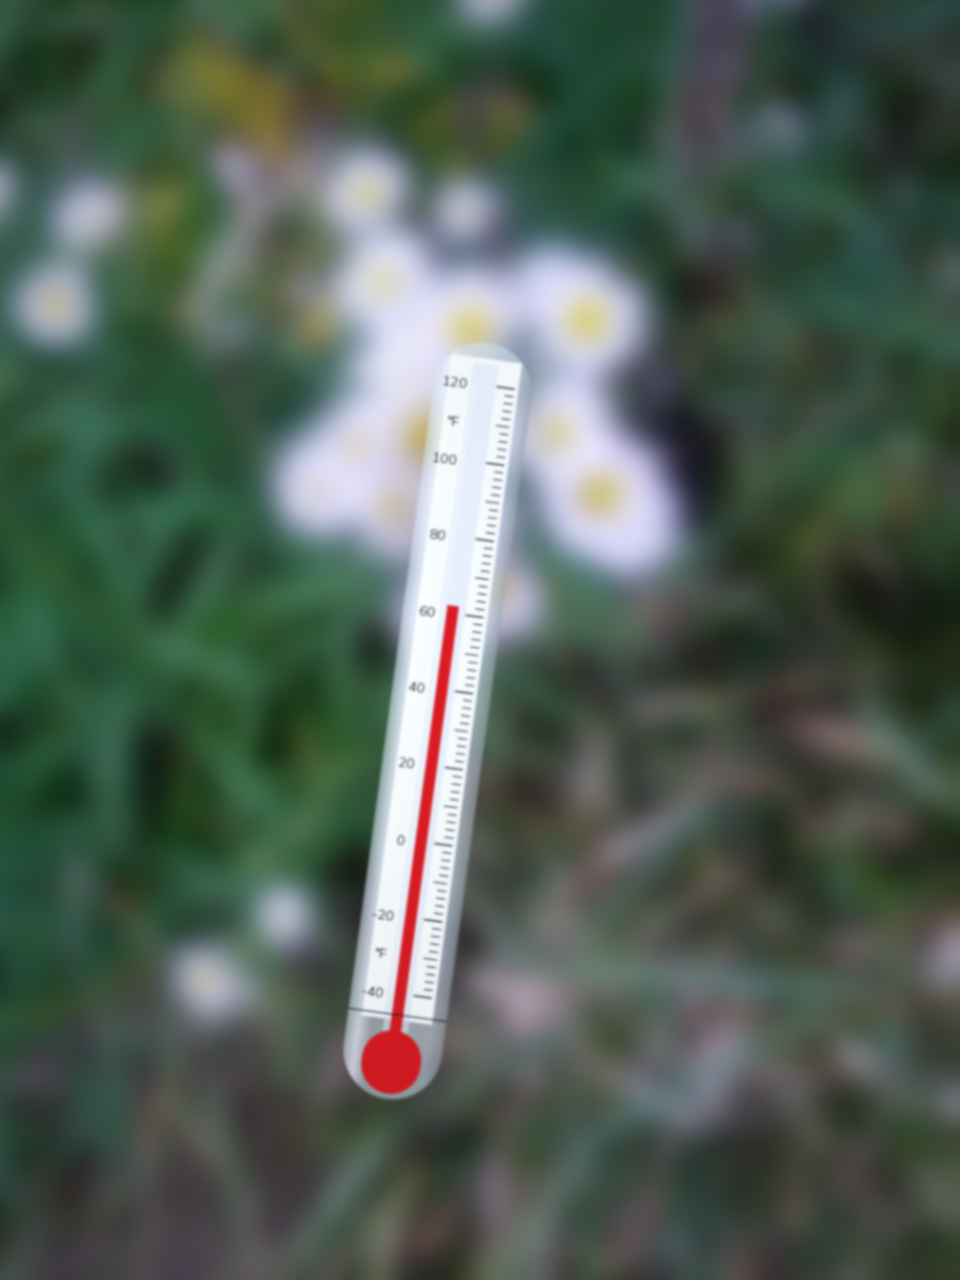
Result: 62°F
